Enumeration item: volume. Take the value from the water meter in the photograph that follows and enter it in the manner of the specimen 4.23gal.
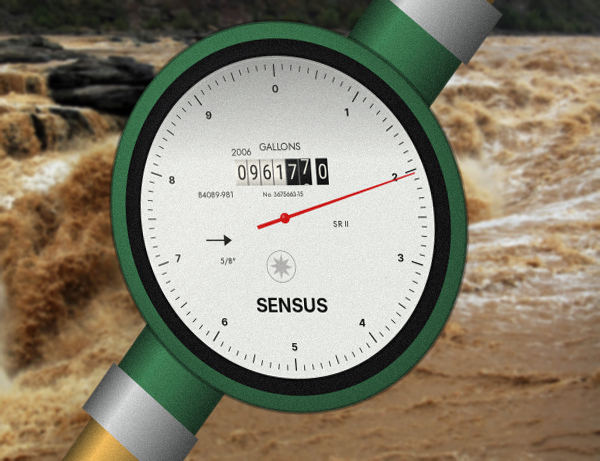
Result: 961772.0gal
